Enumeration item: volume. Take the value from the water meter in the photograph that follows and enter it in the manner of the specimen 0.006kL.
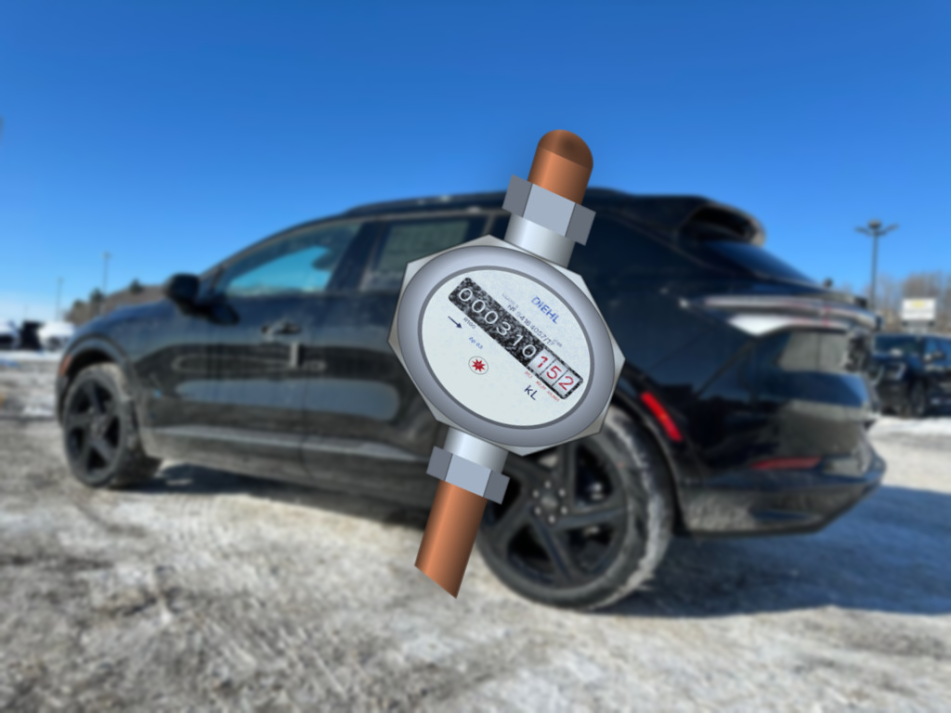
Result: 310.152kL
